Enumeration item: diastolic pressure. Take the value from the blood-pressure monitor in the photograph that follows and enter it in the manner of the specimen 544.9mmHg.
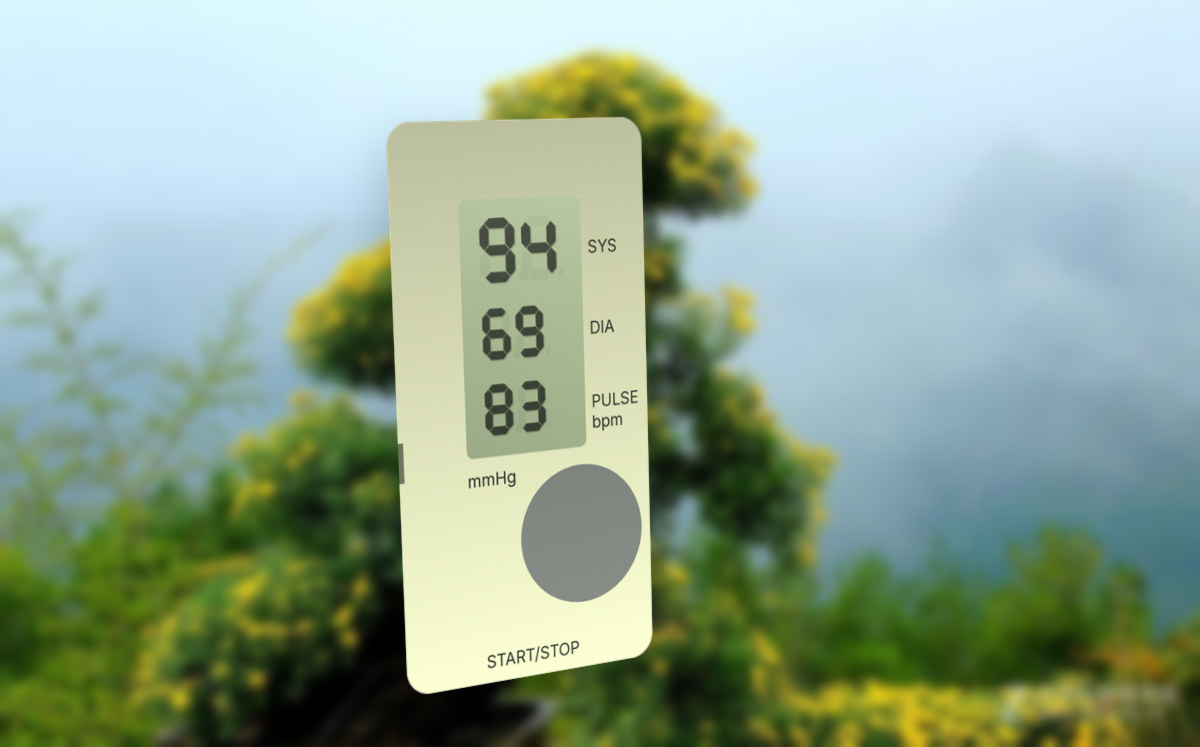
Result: 69mmHg
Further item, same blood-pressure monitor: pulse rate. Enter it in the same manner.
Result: 83bpm
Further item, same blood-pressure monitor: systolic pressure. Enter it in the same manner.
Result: 94mmHg
